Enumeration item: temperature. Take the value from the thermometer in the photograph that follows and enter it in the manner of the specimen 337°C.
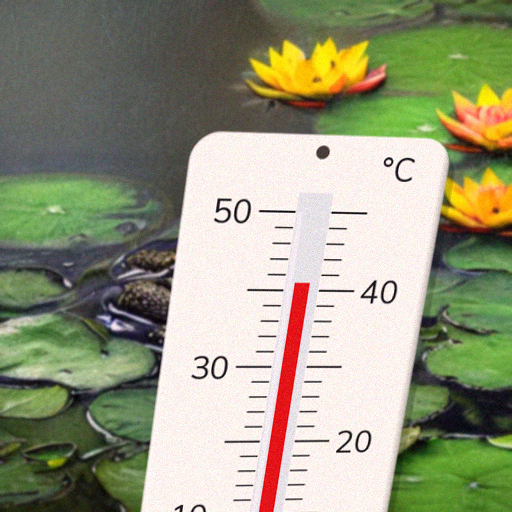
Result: 41°C
